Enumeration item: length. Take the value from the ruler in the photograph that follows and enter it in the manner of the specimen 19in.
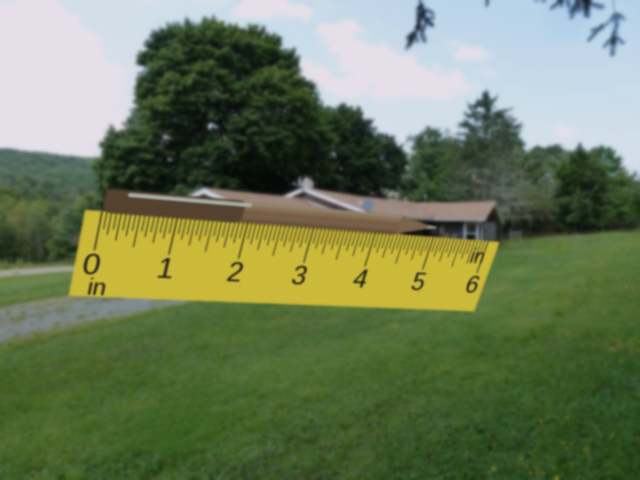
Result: 5in
